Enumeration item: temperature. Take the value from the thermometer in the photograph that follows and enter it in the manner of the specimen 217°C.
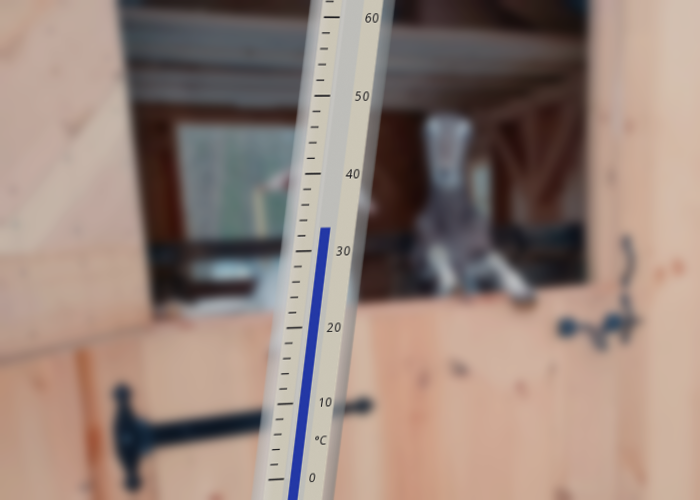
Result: 33°C
